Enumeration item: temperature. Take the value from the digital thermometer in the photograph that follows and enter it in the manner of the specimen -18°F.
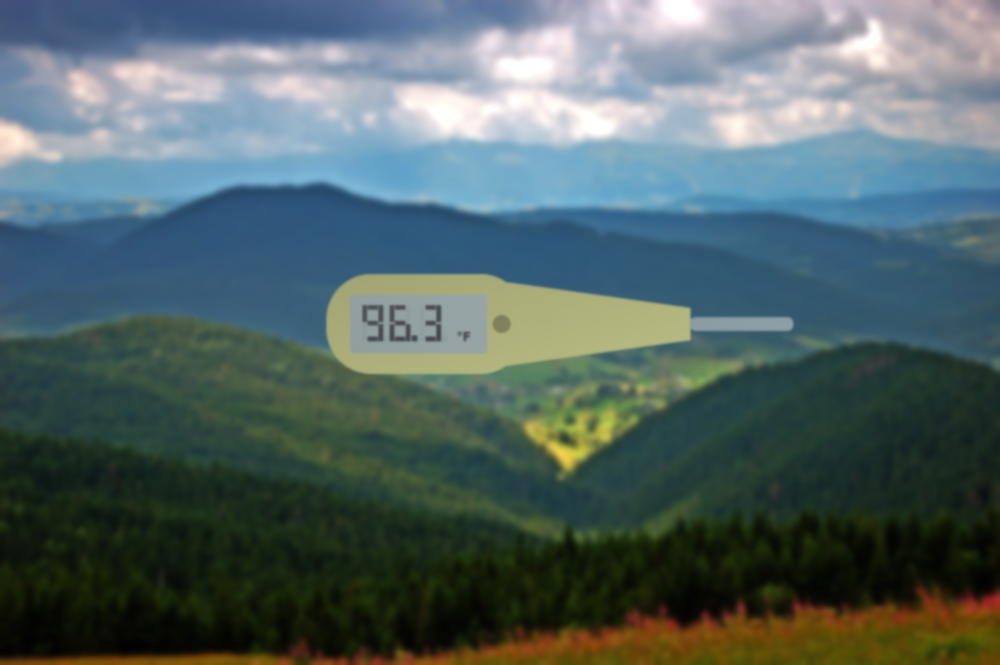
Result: 96.3°F
